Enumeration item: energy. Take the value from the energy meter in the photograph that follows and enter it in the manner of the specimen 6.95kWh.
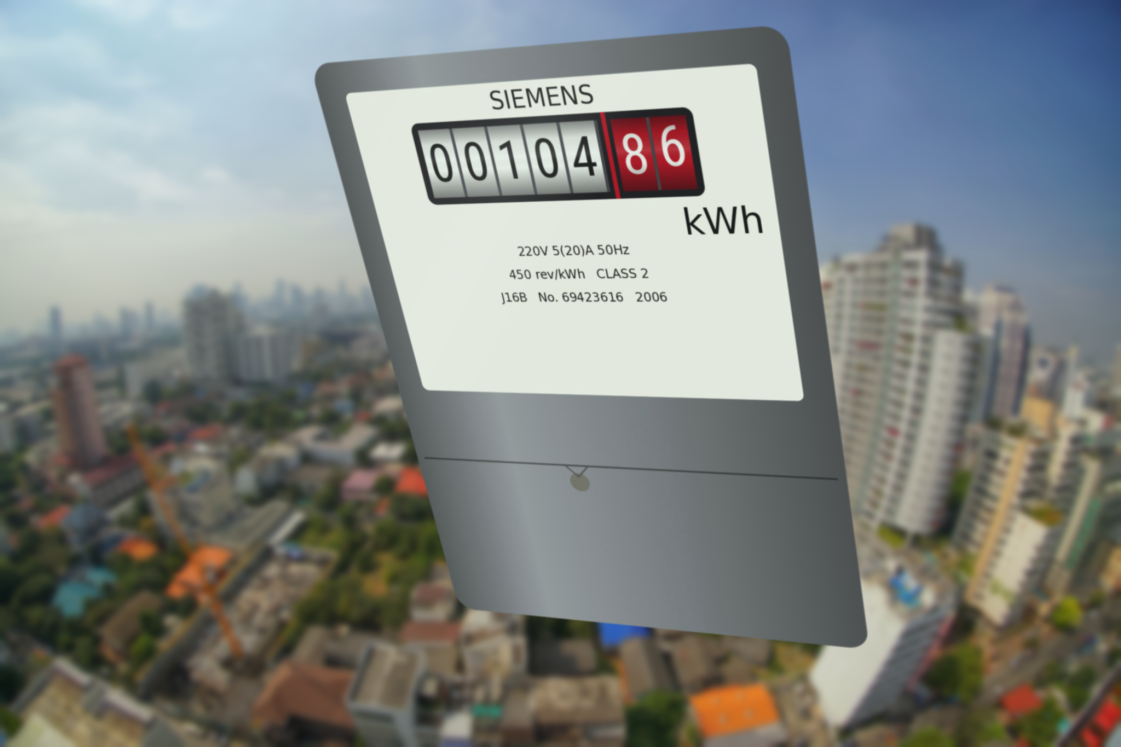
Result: 104.86kWh
